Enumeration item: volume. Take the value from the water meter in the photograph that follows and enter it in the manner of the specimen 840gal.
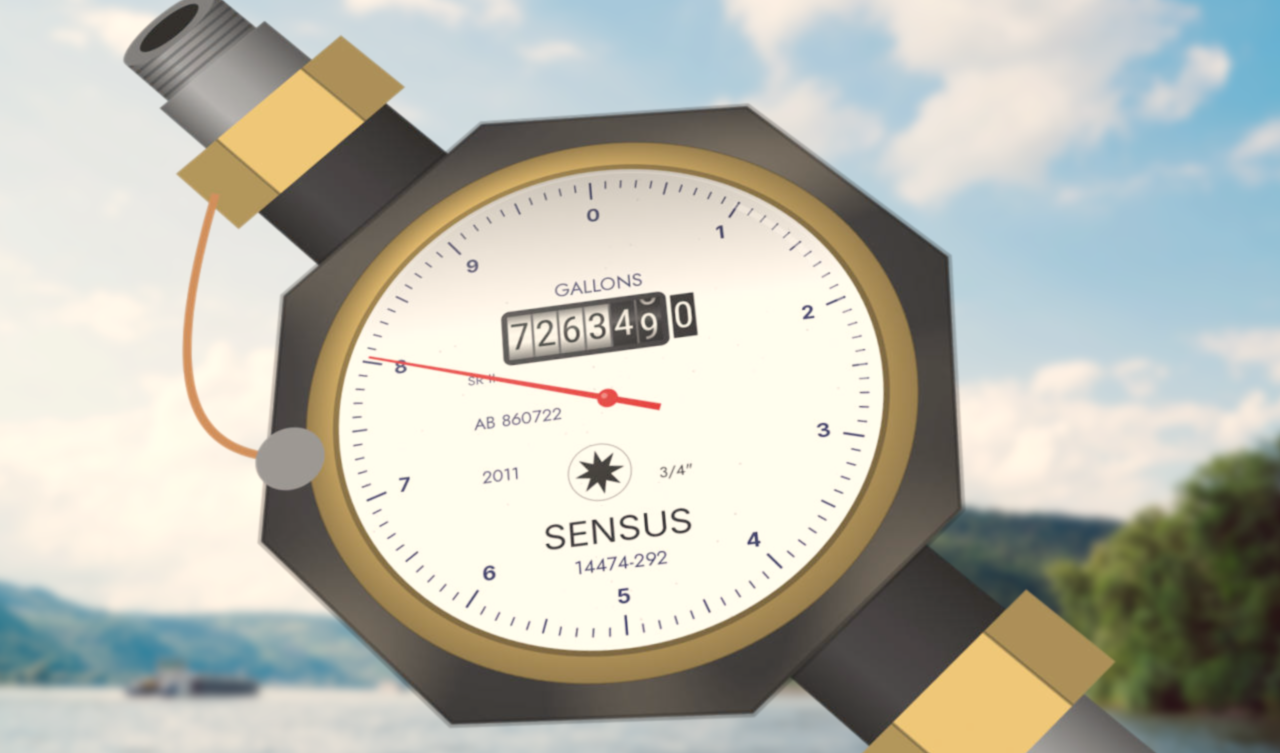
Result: 7263488.0gal
